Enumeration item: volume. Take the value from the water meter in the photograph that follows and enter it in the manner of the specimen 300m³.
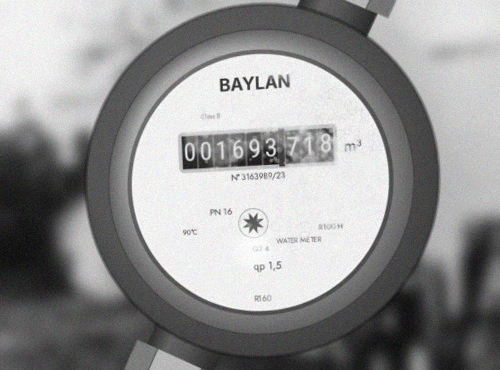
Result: 1693.718m³
